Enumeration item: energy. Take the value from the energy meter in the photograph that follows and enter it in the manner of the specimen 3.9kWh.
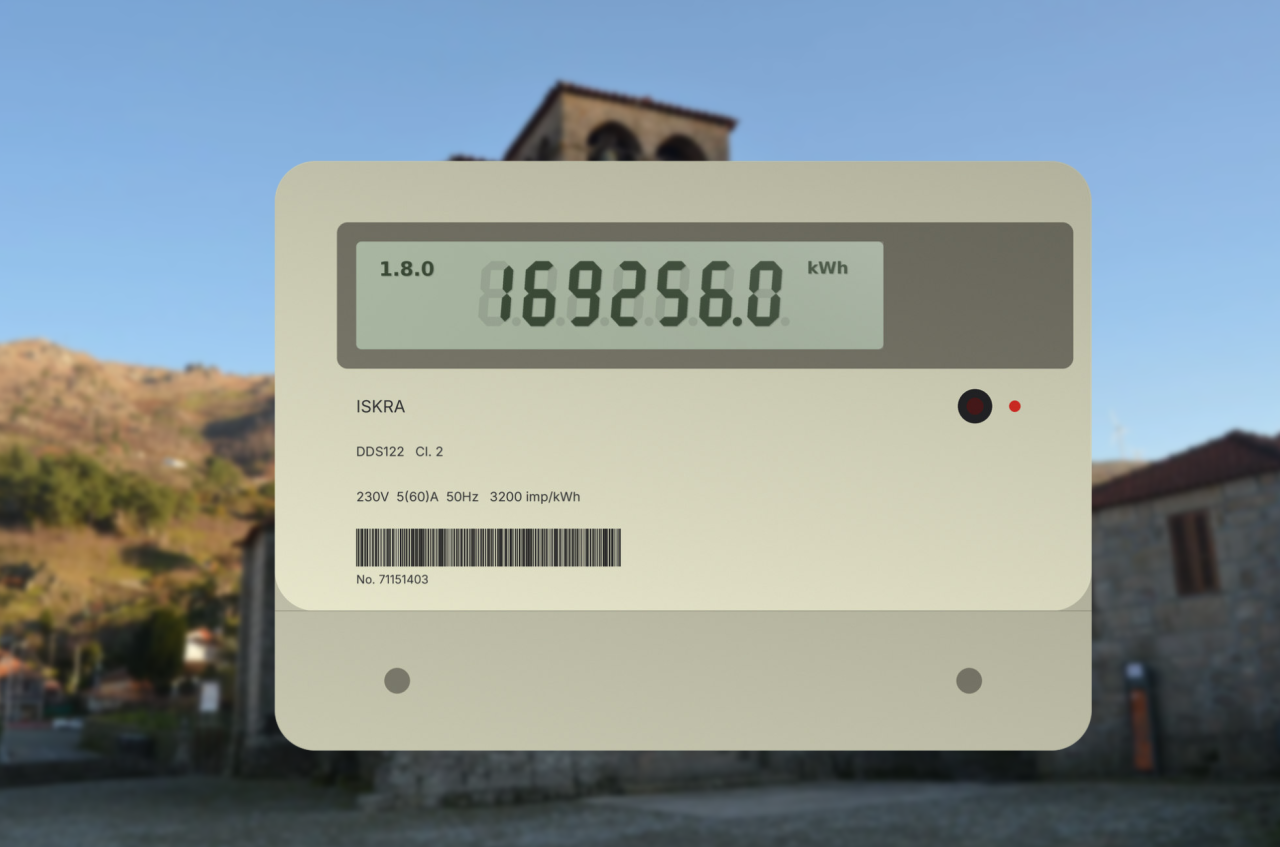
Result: 169256.0kWh
